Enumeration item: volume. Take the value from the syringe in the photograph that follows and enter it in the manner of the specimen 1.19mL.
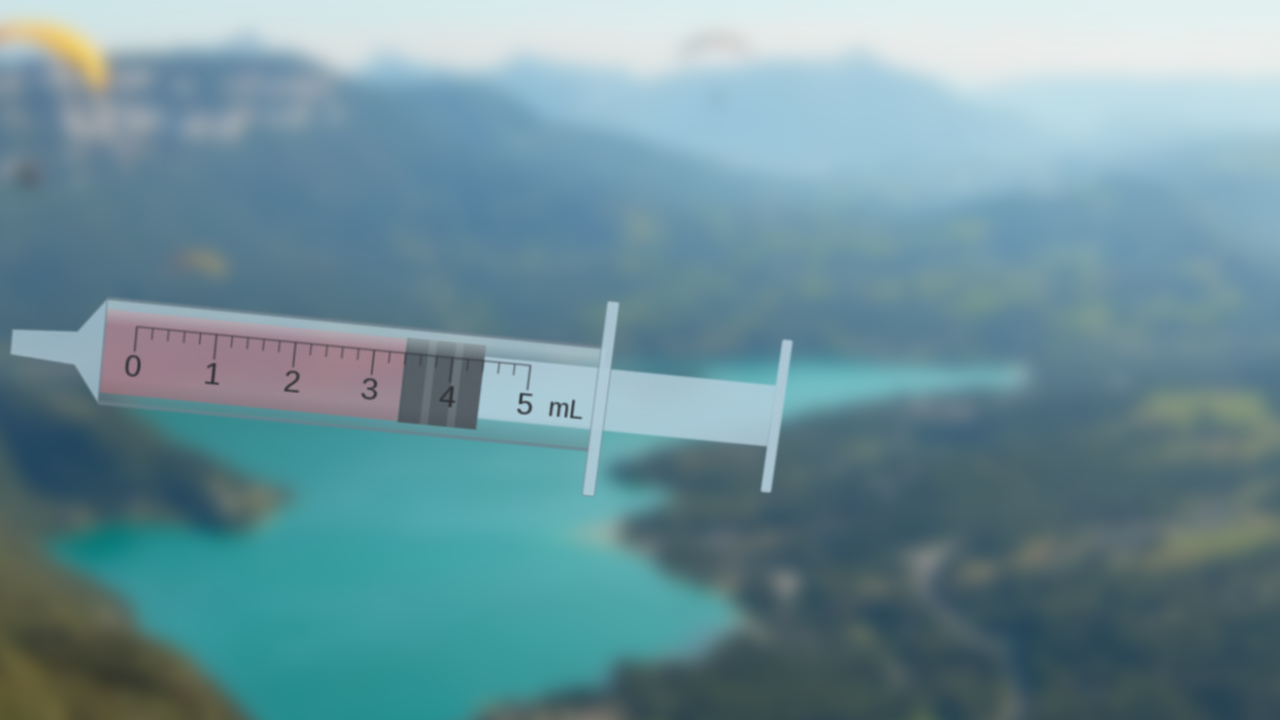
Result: 3.4mL
